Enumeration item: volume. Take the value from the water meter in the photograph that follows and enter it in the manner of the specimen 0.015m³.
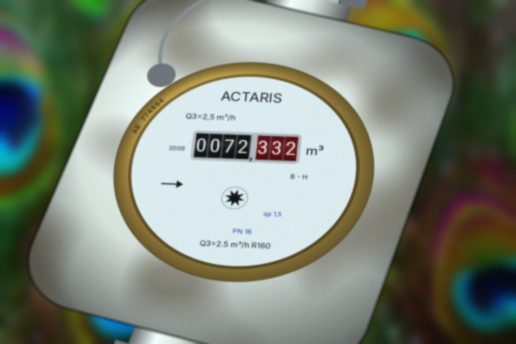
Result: 72.332m³
